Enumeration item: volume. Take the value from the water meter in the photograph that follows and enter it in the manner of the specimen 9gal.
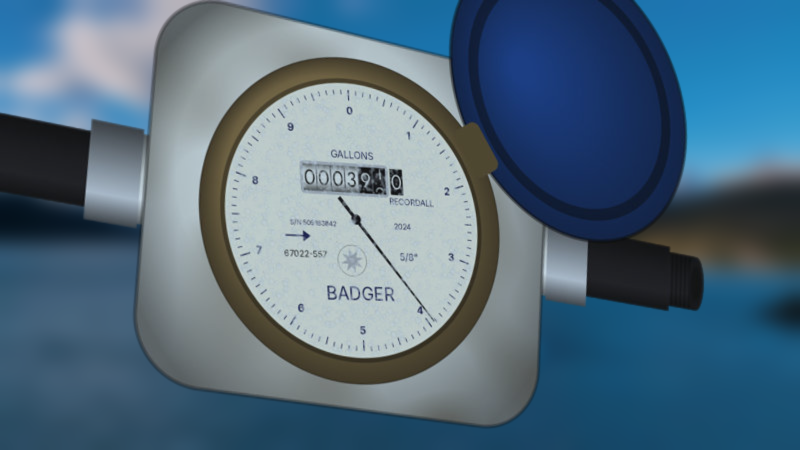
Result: 3913.9gal
